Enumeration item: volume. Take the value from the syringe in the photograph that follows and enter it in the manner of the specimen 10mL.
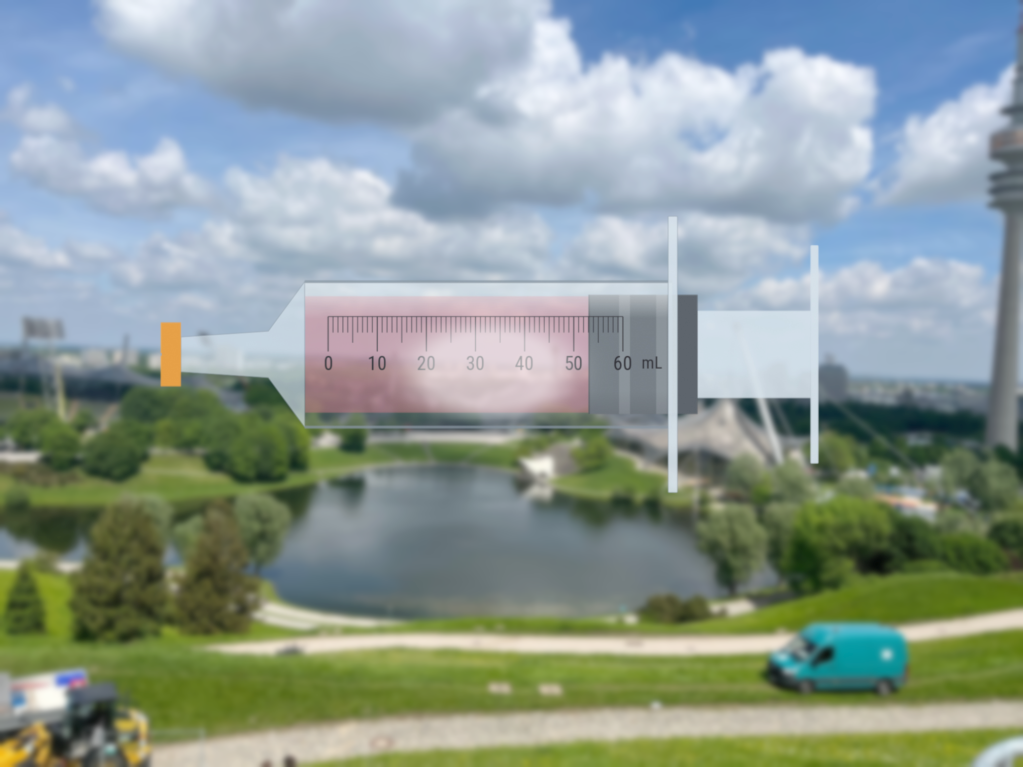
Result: 53mL
